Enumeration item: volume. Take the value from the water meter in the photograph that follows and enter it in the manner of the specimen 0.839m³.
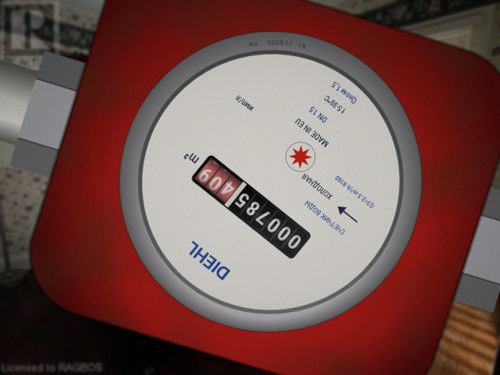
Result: 785.409m³
